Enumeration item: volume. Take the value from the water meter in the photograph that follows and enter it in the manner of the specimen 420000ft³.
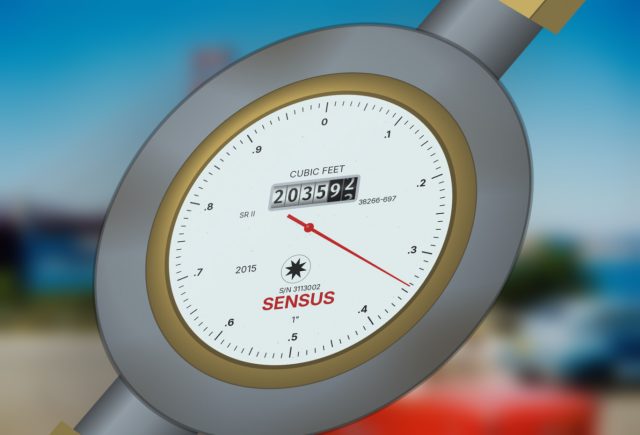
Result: 203592.34ft³
